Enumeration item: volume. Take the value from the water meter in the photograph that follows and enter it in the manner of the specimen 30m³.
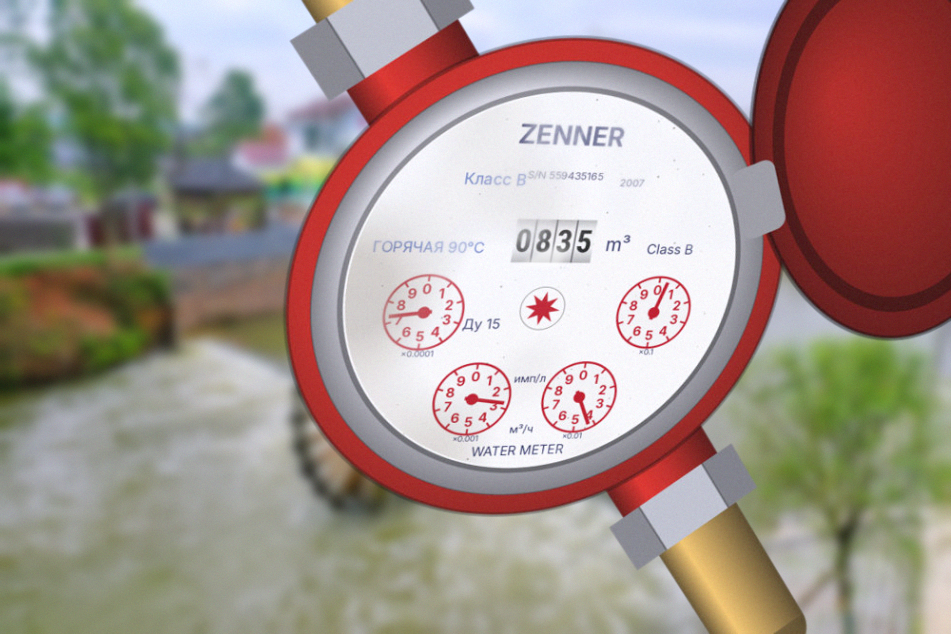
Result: 835.0427m³
